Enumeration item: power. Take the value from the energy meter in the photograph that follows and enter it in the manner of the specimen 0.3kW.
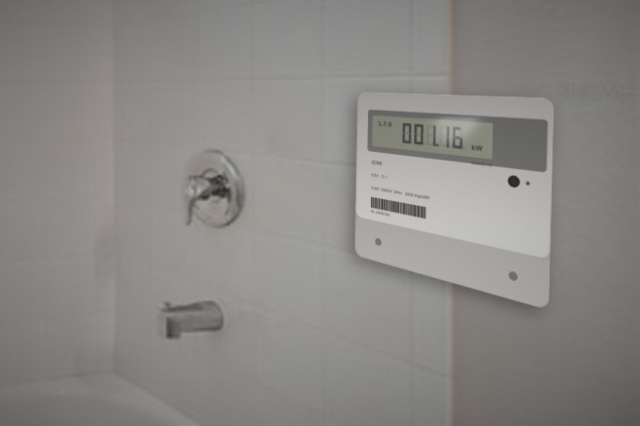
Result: 1.16kW
